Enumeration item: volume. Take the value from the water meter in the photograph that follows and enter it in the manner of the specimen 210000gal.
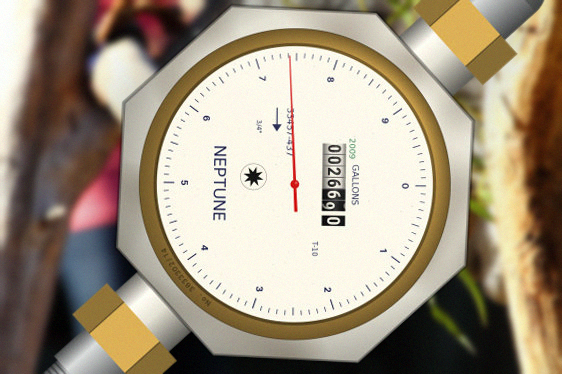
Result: 26687.4gal
